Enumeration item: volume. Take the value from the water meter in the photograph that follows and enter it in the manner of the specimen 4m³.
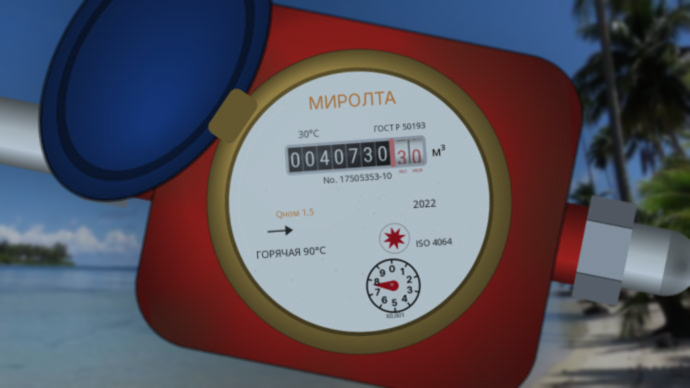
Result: 40730.297m³
